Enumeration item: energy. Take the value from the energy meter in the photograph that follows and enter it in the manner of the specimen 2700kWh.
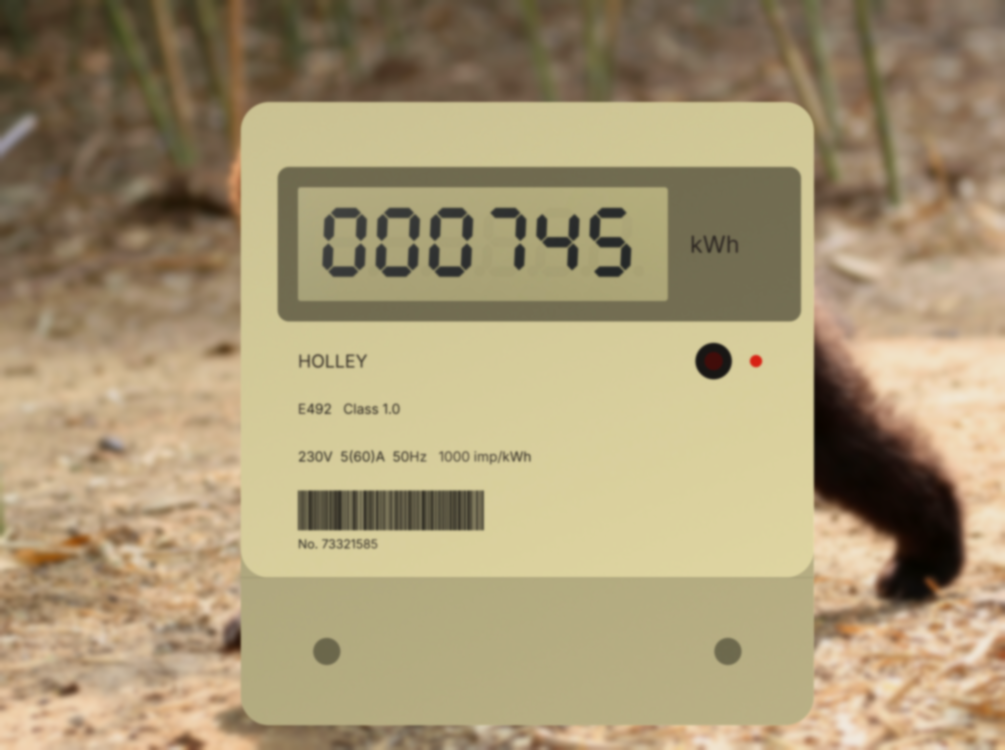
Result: 745kWh
